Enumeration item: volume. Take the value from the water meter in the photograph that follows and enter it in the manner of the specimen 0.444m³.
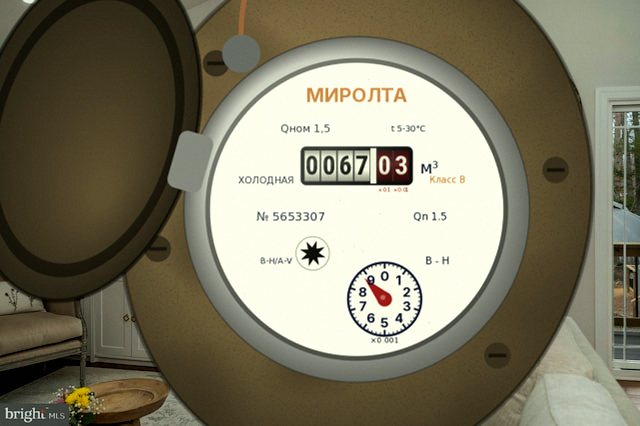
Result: 67.038m³
